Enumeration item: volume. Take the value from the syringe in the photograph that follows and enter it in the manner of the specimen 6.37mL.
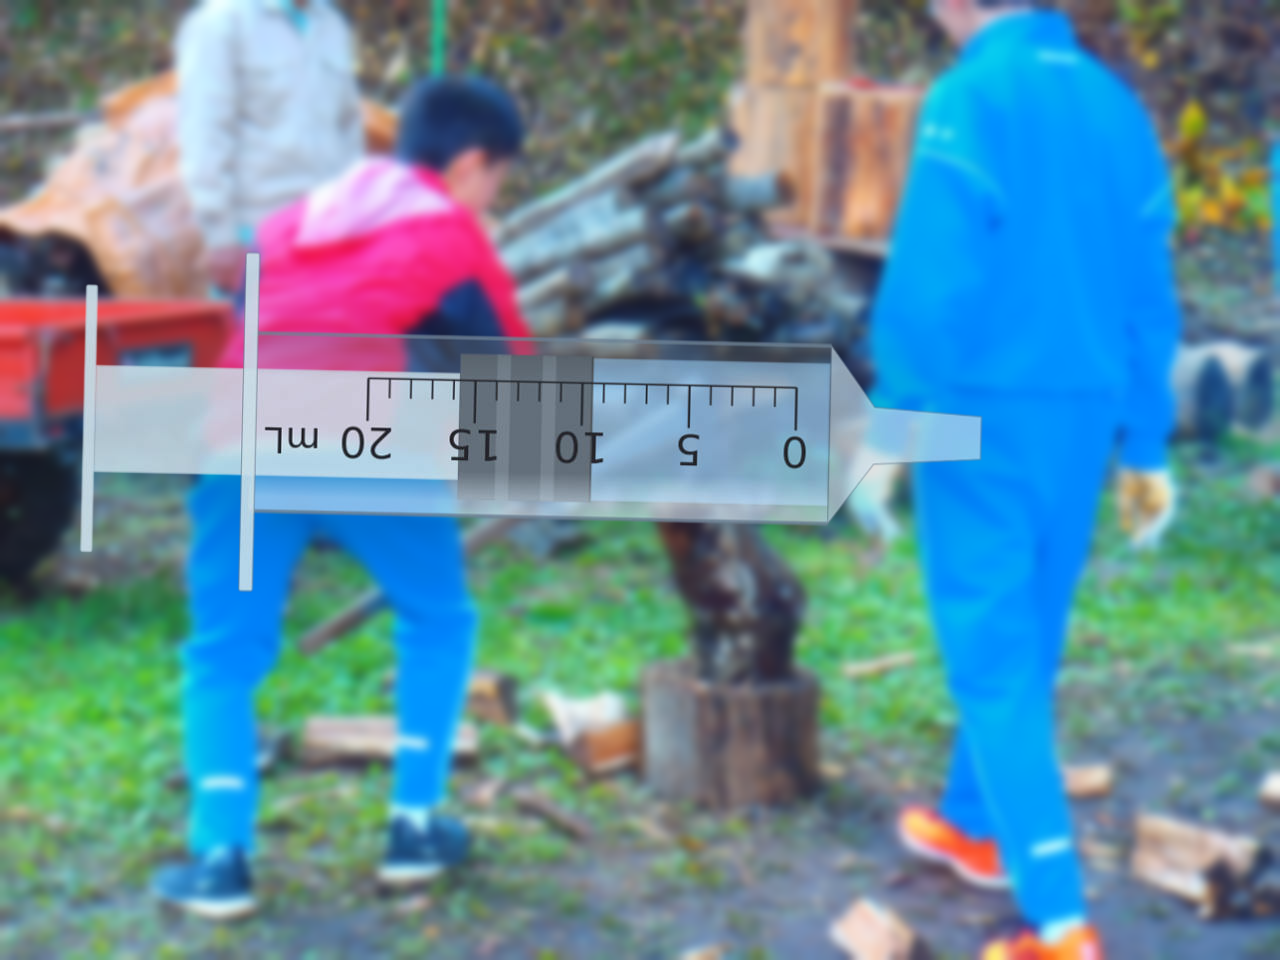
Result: 9.5mL
